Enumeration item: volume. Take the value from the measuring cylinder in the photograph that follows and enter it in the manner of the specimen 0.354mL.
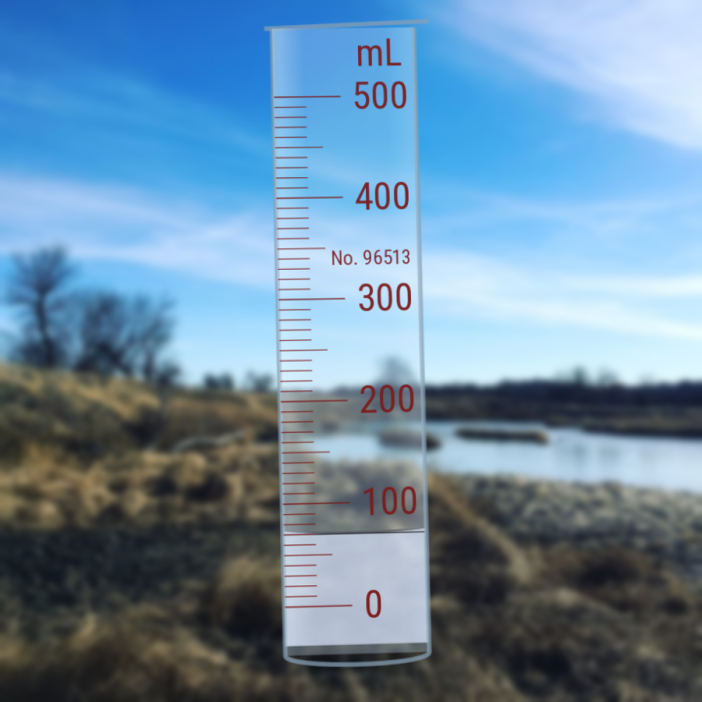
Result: 70mL
